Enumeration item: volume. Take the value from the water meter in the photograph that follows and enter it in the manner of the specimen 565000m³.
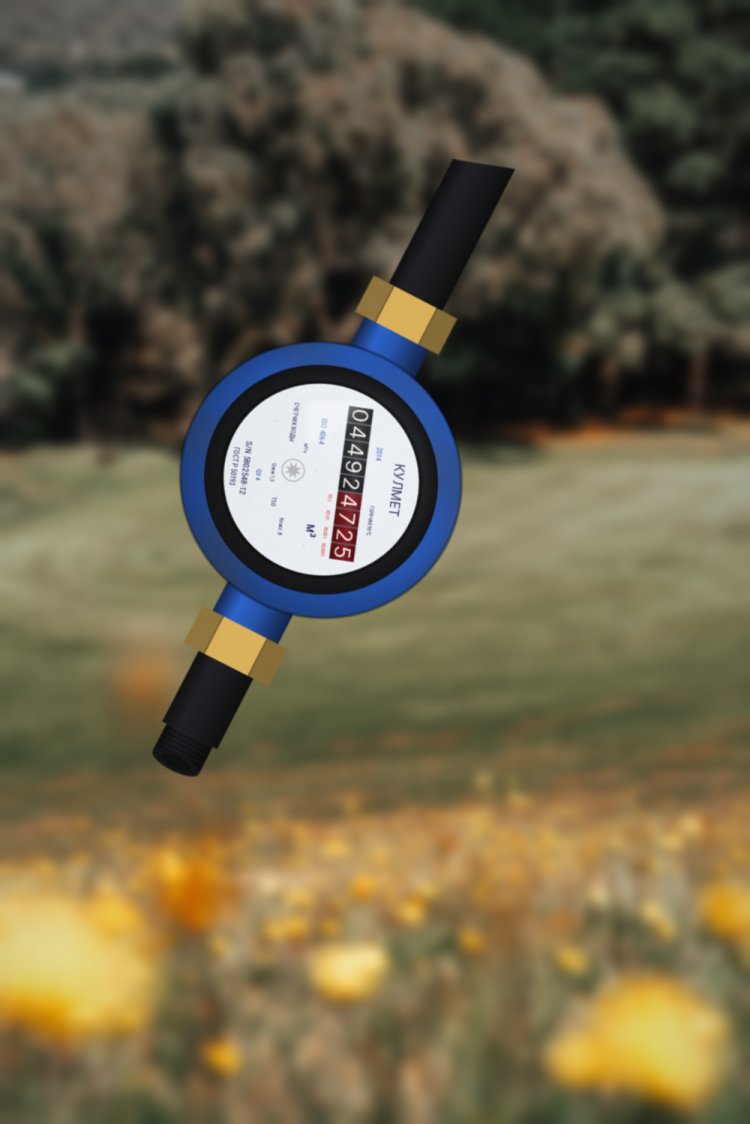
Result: 4492.4725m³
